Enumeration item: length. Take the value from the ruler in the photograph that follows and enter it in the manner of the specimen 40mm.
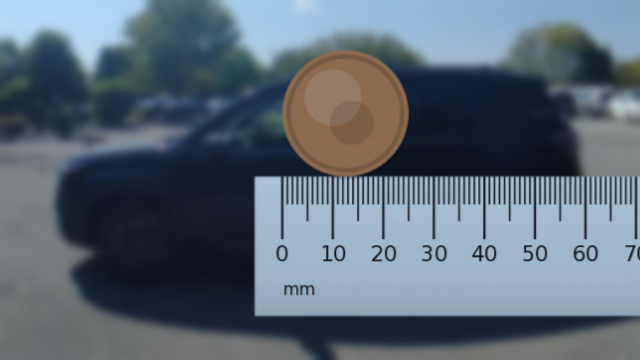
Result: 25mm
